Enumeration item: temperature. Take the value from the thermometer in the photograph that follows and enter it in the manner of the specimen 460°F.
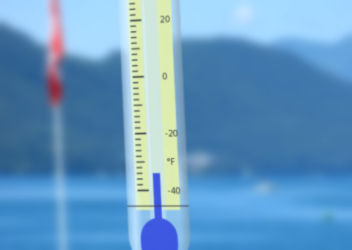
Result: -34°F
